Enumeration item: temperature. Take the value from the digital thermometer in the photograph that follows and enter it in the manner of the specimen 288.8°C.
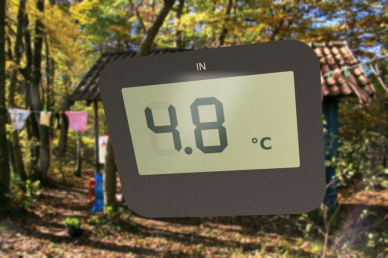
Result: 4.8°C
